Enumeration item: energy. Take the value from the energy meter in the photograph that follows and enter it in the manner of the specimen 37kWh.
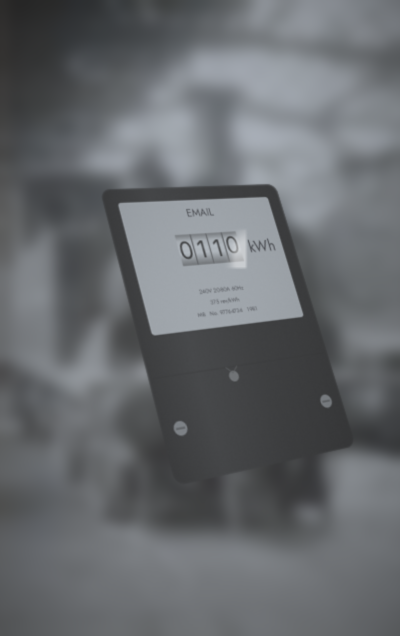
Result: 110kWh
